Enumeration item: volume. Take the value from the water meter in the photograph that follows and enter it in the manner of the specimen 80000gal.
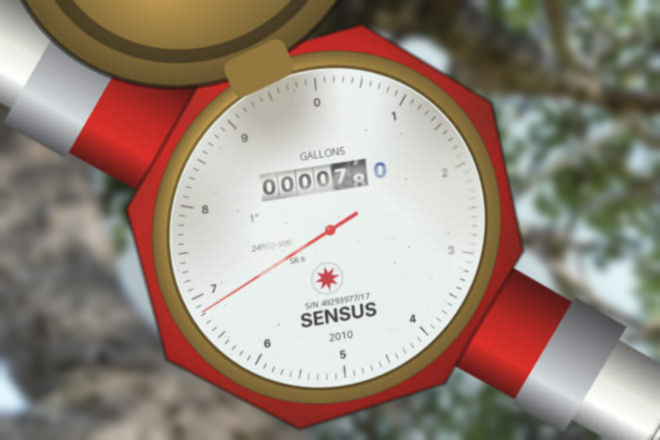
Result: 776.8gal
